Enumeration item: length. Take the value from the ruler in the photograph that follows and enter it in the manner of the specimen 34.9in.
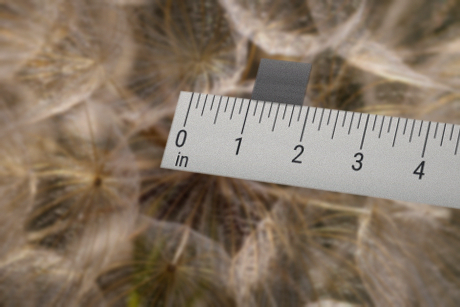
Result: 0.875in
